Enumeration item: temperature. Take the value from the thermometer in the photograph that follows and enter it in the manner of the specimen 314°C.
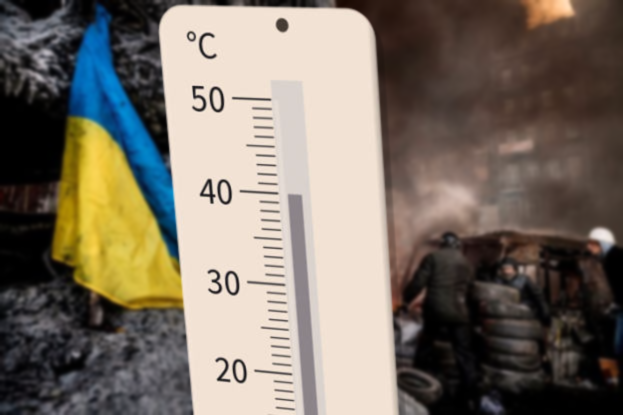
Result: 40°C
